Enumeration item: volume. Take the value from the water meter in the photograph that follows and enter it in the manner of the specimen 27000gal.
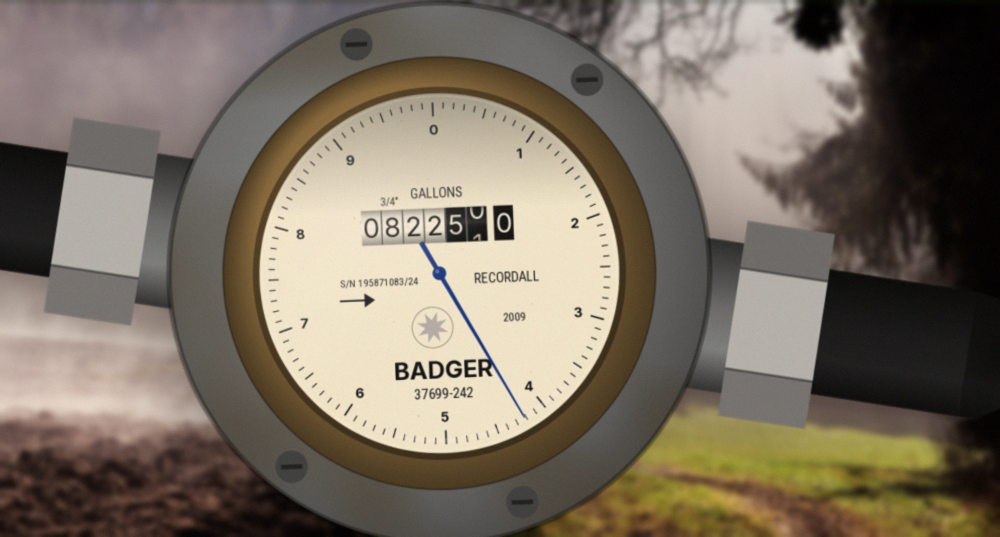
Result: 822504.2gal
